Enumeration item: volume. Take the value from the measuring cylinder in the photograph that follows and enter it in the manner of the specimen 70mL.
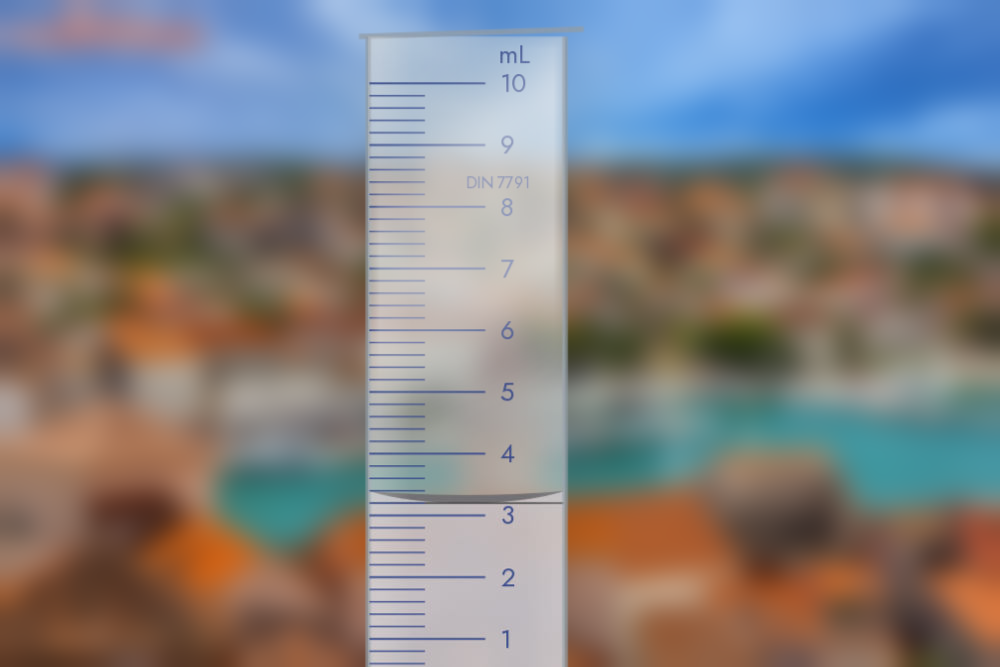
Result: 3.2mL
